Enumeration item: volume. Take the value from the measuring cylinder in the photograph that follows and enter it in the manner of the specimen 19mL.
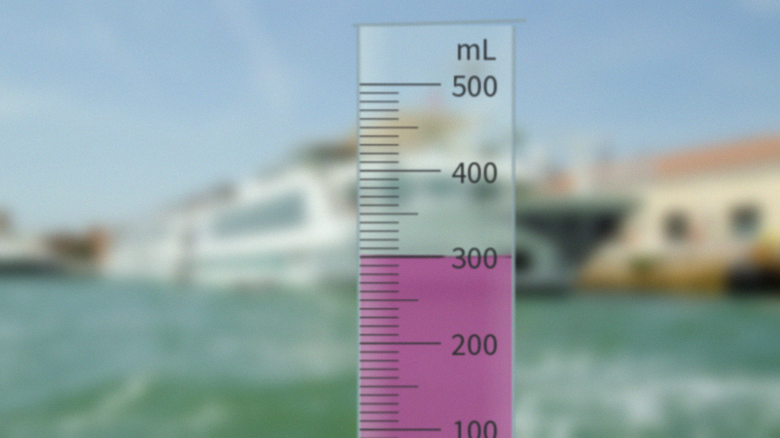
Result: 300mL
